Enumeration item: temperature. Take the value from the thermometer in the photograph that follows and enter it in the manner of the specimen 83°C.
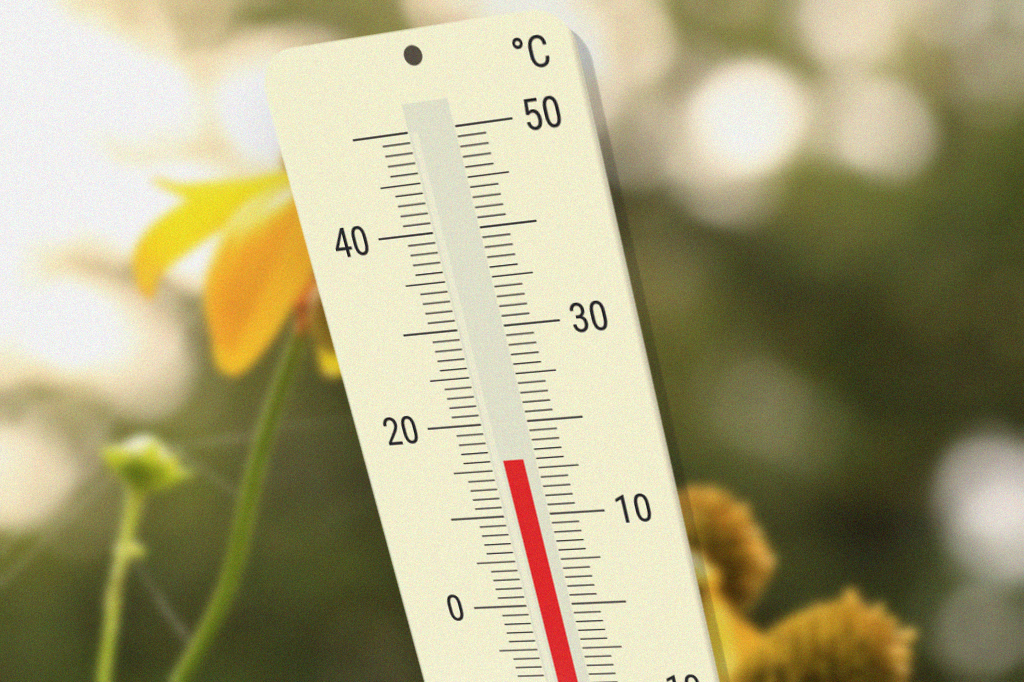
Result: 16°C
